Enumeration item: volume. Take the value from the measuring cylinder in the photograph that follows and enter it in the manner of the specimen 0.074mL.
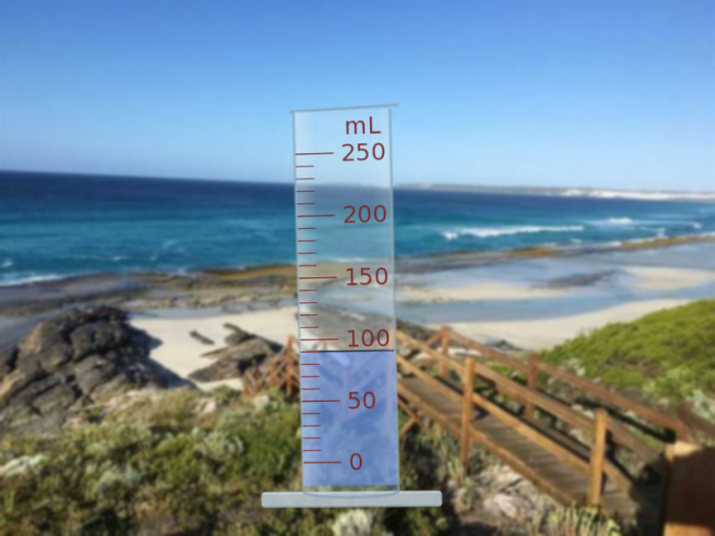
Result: 90mL
